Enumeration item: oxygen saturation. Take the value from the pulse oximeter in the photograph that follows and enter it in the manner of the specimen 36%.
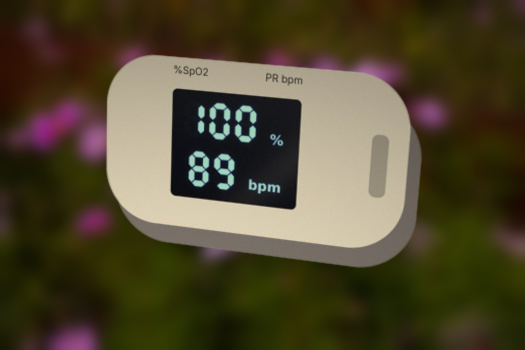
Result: 100%
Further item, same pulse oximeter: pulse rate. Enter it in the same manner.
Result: 89bpm
